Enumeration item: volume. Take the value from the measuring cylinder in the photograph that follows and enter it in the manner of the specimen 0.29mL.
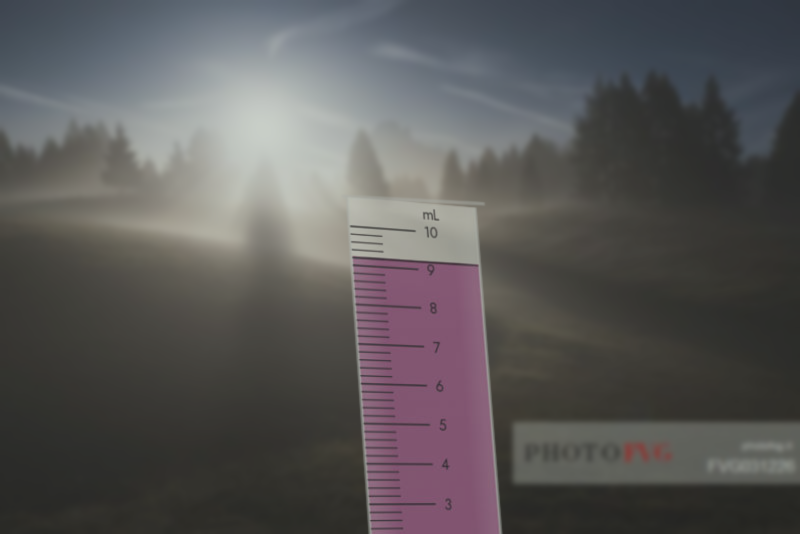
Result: 9.2mL
